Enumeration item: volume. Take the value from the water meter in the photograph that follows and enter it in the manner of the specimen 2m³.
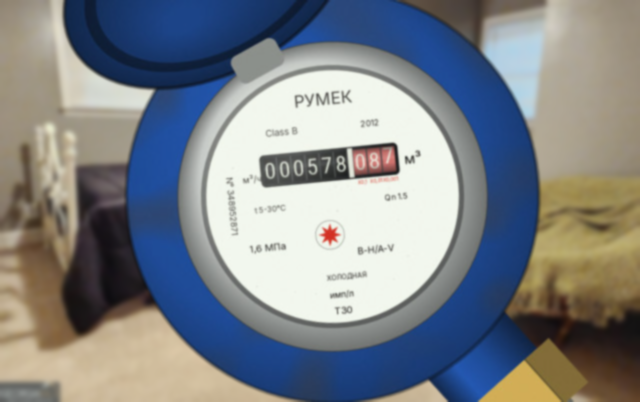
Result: 578.087m³
